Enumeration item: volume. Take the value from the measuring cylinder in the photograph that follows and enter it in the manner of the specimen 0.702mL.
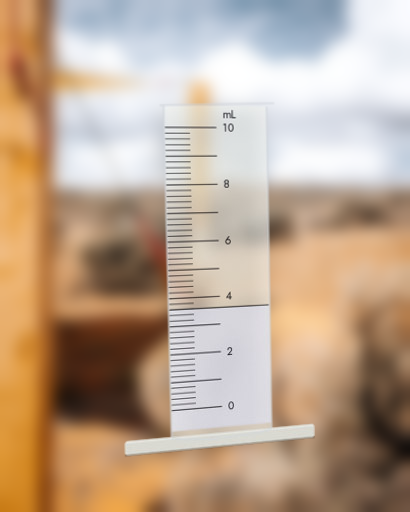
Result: 3.6mL
